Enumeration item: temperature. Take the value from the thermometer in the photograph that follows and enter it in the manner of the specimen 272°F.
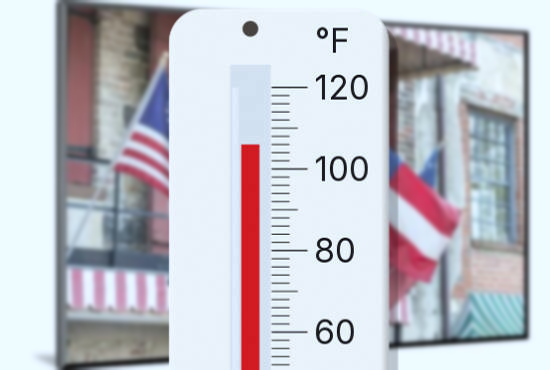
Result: 106°F
